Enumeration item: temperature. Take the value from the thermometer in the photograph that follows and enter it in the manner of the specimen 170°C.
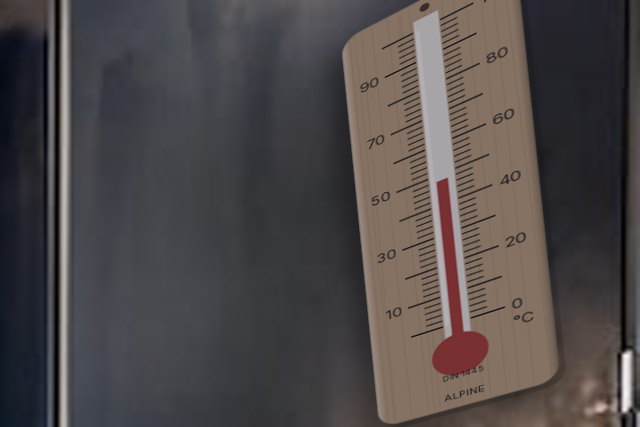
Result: 48°C
